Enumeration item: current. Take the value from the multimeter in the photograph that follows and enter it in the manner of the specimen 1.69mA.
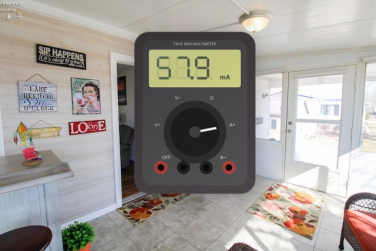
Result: 57.9mA
